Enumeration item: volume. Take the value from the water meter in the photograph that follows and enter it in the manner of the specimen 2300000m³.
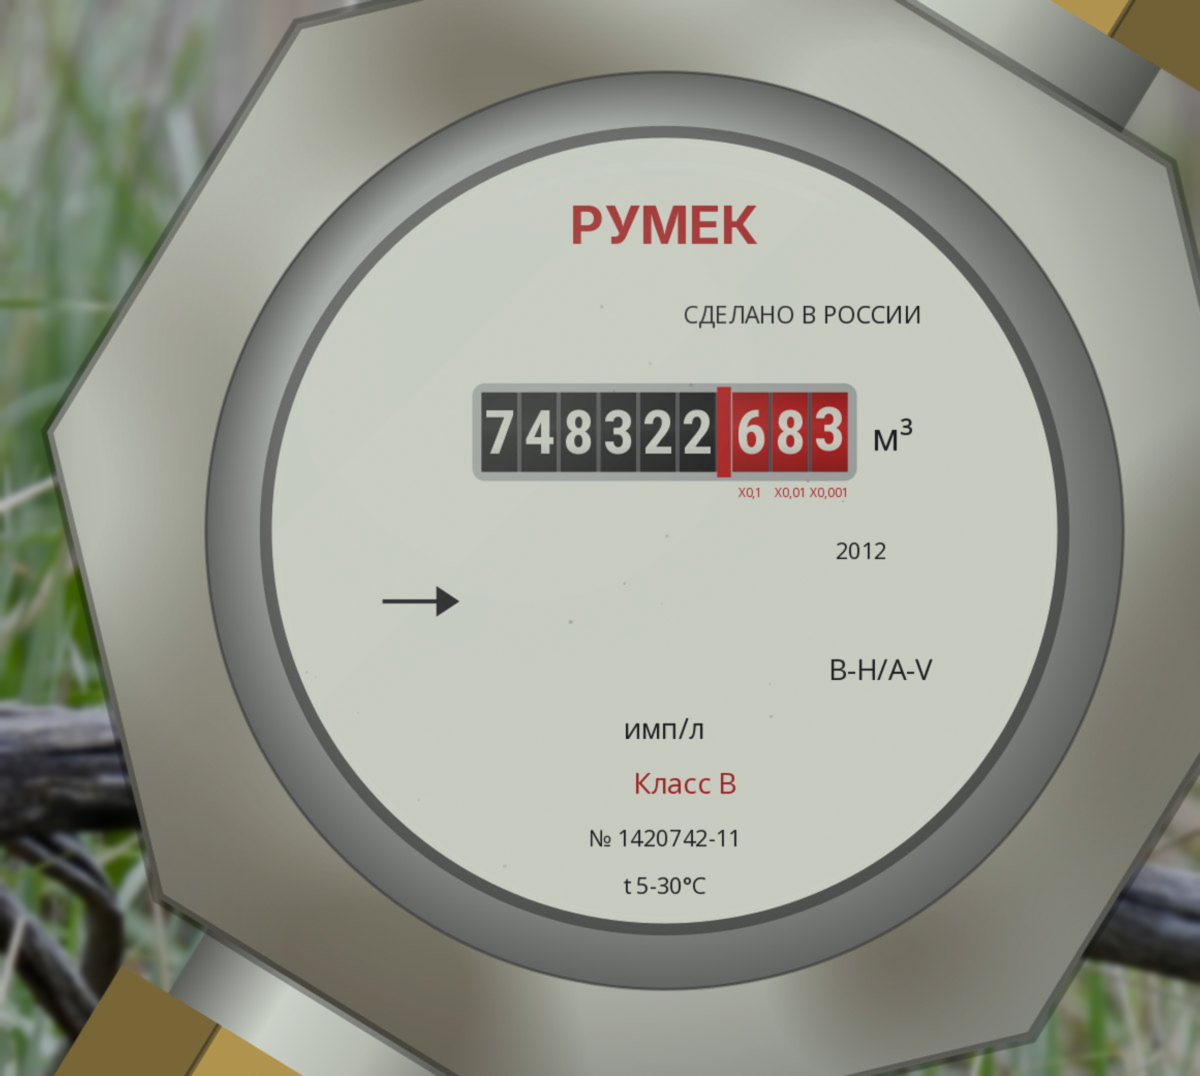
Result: 748322.683m³
